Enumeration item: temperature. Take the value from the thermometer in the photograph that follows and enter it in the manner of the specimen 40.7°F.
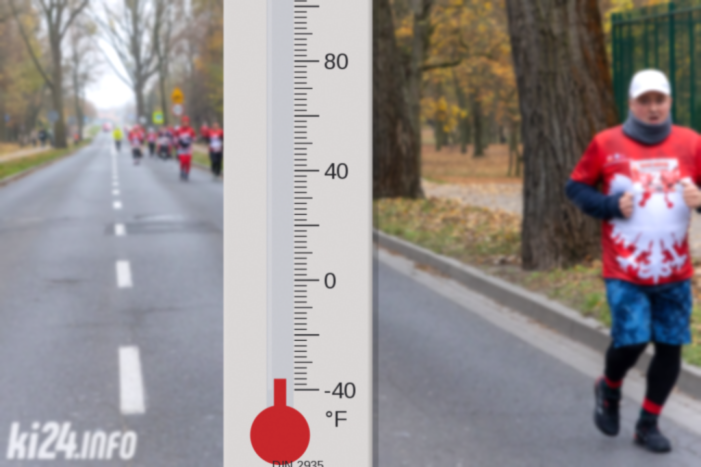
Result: -36°F
